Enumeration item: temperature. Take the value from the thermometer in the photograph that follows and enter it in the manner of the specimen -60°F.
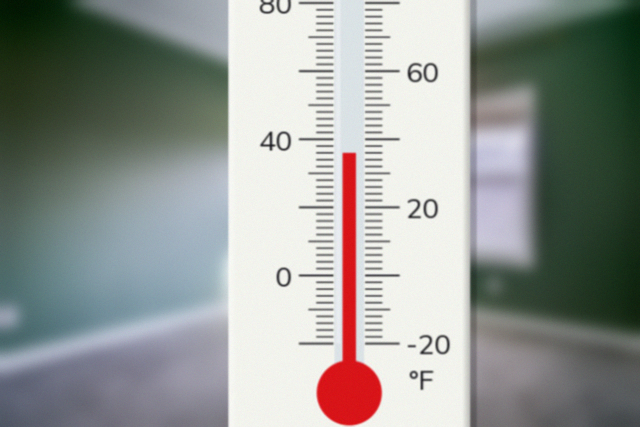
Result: 36°F
